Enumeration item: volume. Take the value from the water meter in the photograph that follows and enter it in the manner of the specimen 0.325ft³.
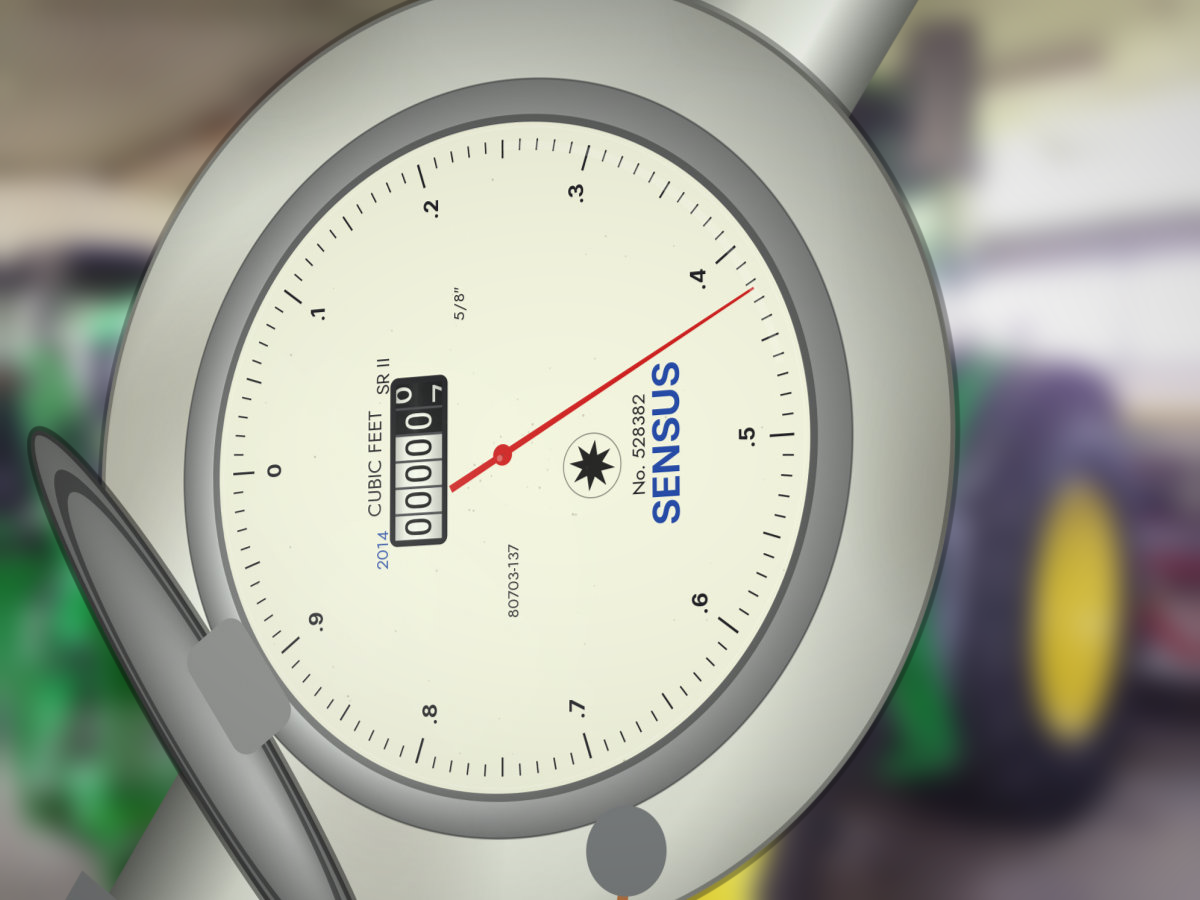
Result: 6.42ft³
